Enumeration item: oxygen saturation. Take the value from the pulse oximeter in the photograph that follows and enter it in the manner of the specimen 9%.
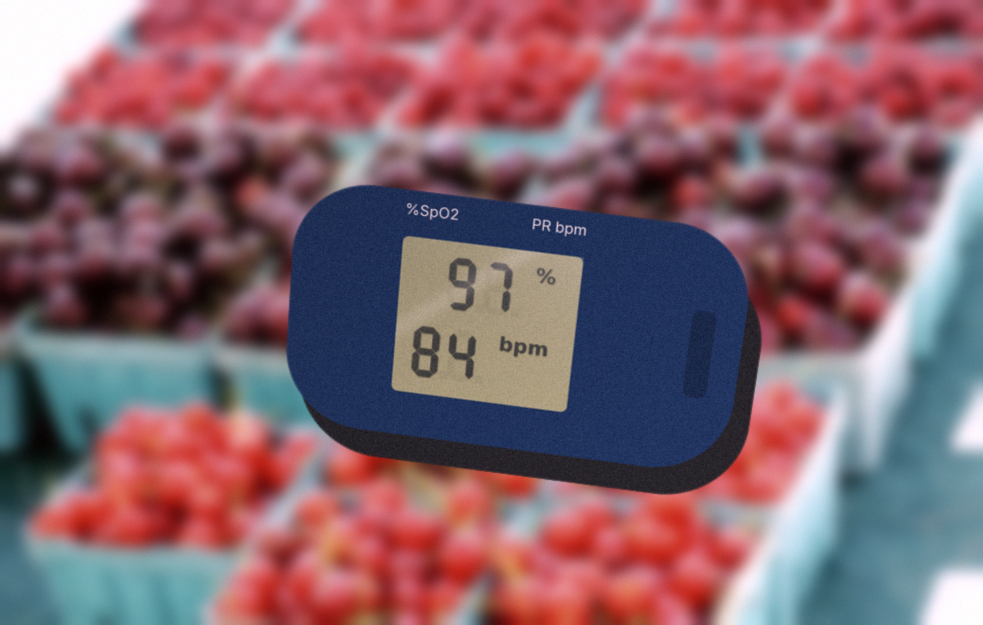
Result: 97%
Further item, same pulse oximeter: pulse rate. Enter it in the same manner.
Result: 84bpm
